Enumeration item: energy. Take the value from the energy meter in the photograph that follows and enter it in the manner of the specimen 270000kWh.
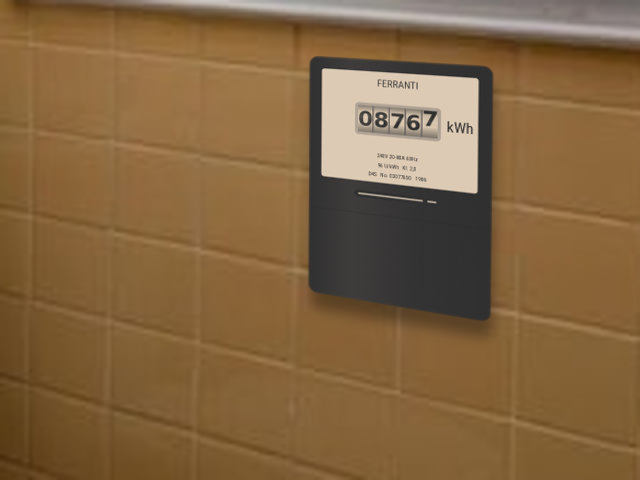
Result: 8767kWh
